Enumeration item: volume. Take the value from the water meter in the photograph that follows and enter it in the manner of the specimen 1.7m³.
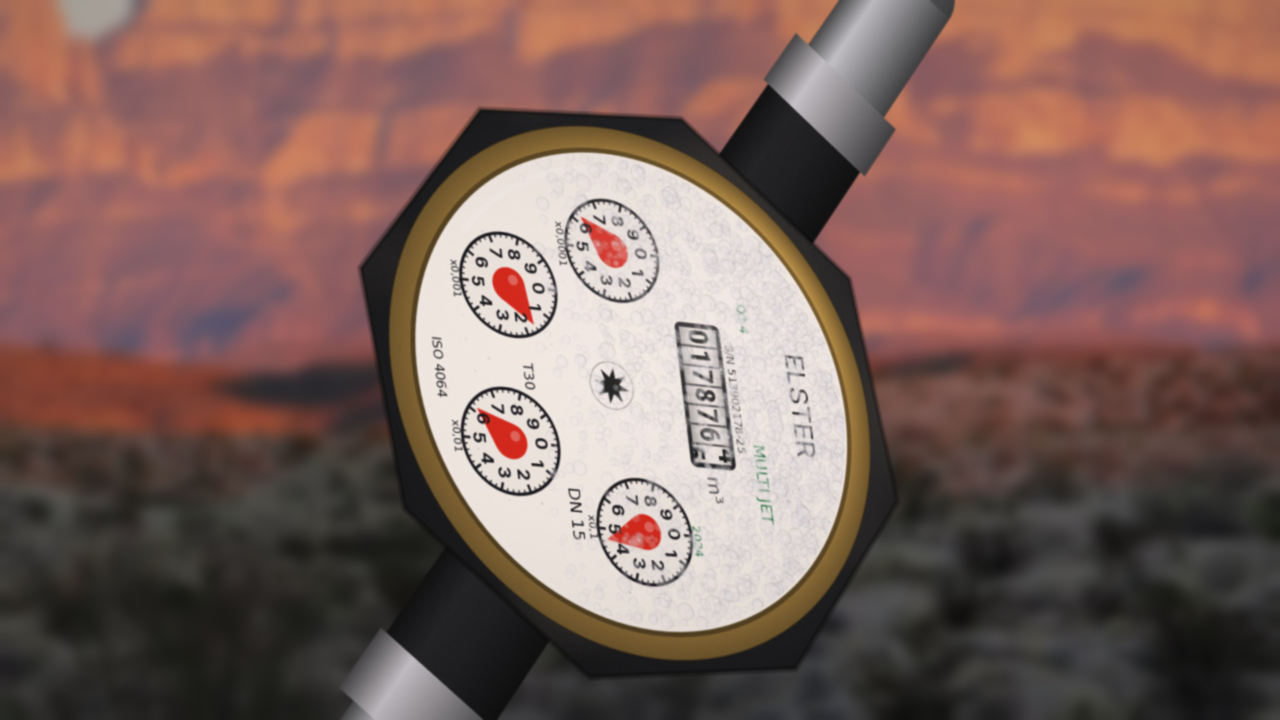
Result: 178764.4616m³
